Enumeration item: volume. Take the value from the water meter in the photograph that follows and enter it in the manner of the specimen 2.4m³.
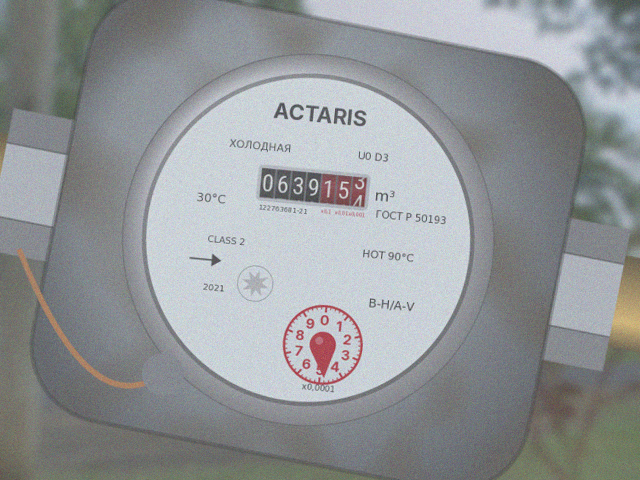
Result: 639.1534m³
